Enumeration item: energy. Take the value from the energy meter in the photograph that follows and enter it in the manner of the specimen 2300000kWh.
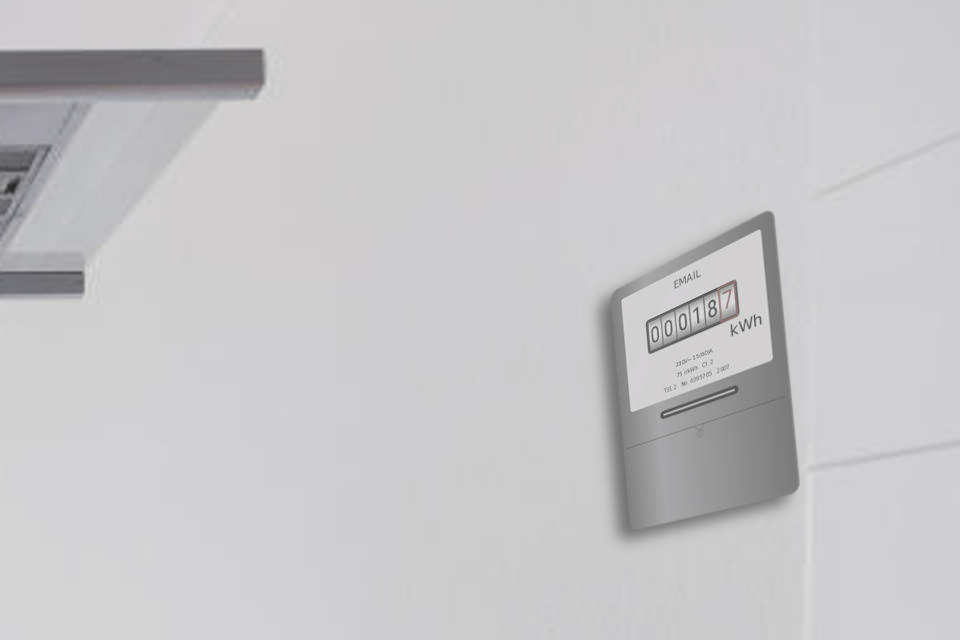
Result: 18.7kWh
